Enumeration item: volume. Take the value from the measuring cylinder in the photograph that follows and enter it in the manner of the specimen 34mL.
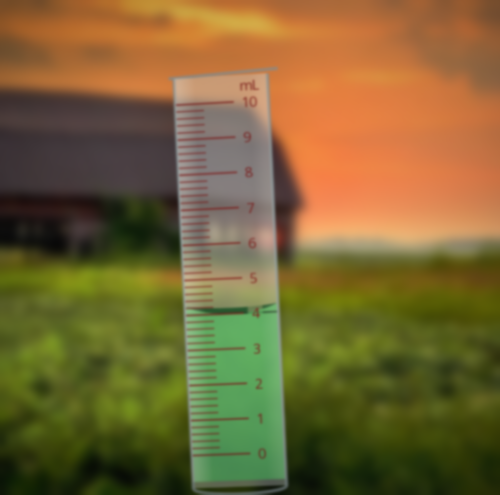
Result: 4mL
